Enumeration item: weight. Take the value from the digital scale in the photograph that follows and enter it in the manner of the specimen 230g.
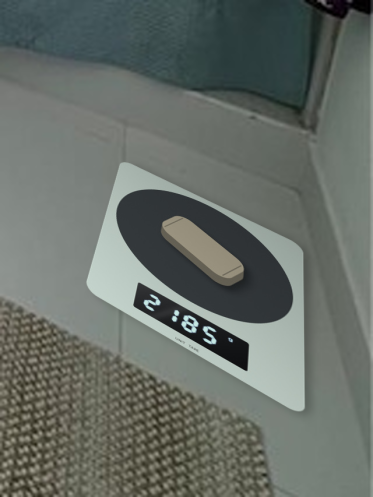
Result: 2185g
